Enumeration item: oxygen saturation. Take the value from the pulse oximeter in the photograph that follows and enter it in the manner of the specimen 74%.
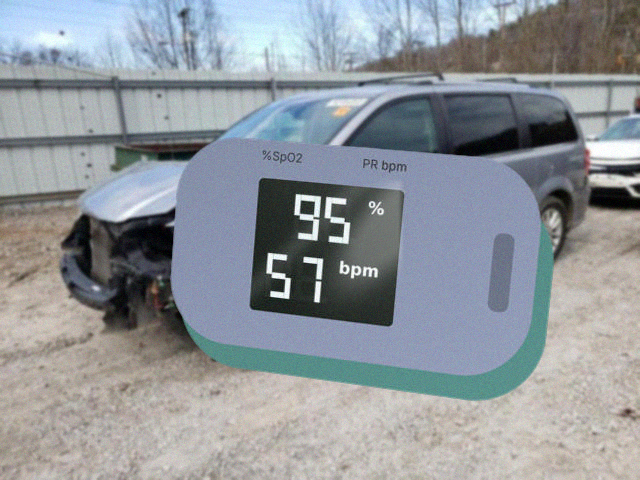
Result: 95%
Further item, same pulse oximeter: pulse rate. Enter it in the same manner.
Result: 57bpm
